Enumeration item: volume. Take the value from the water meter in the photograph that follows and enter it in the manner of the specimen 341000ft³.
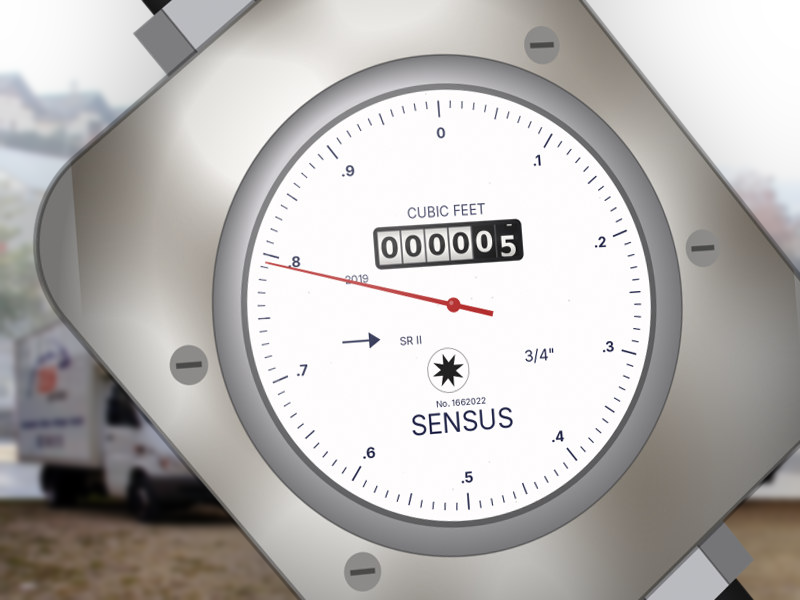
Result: 4.79ft³
